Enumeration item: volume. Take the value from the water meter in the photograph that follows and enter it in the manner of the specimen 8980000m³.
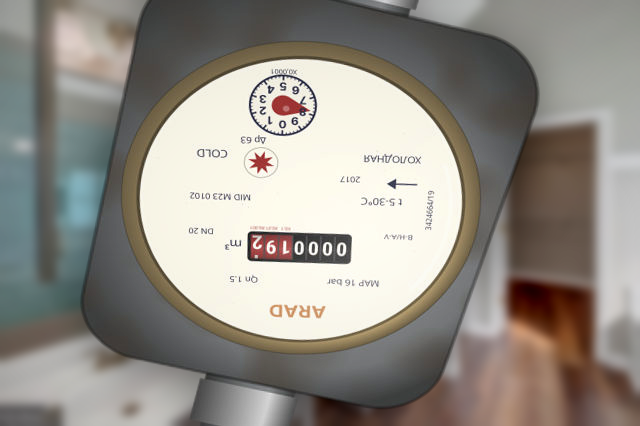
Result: 0.1917m³
